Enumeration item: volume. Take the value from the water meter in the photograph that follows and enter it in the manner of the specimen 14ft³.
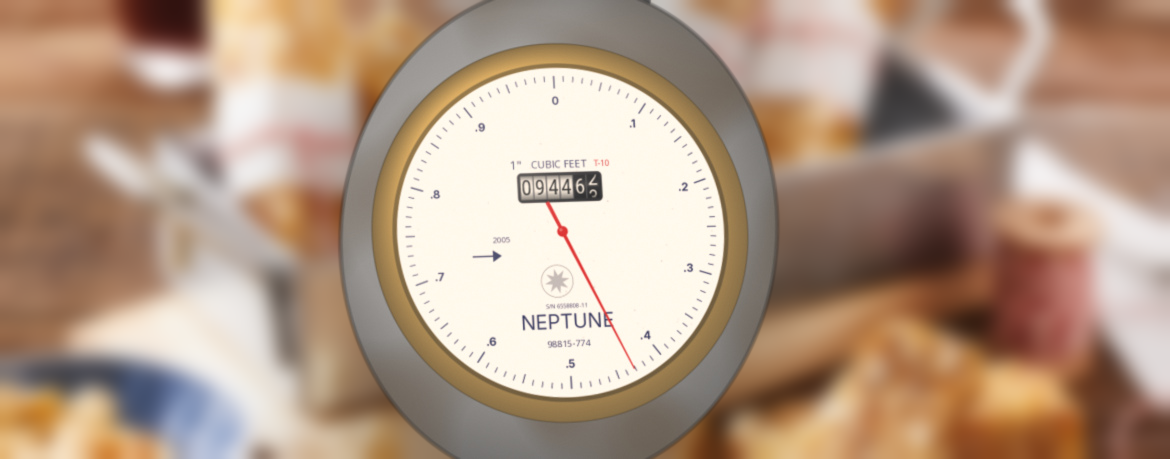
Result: 94462.43ft³
